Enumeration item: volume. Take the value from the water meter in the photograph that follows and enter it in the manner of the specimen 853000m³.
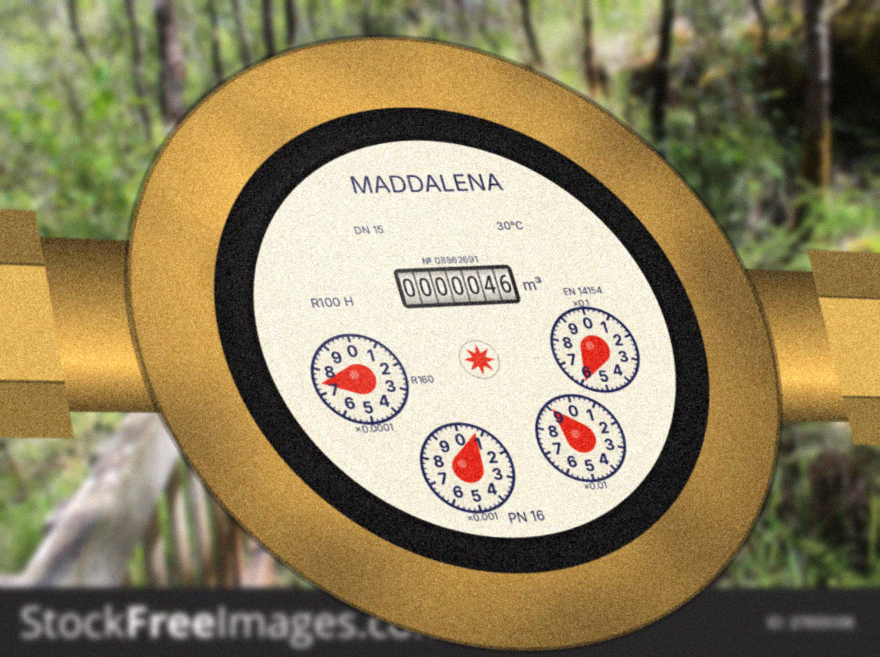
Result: 46.5907m³
